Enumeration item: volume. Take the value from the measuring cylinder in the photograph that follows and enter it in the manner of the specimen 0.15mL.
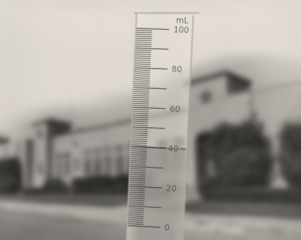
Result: 40mL
